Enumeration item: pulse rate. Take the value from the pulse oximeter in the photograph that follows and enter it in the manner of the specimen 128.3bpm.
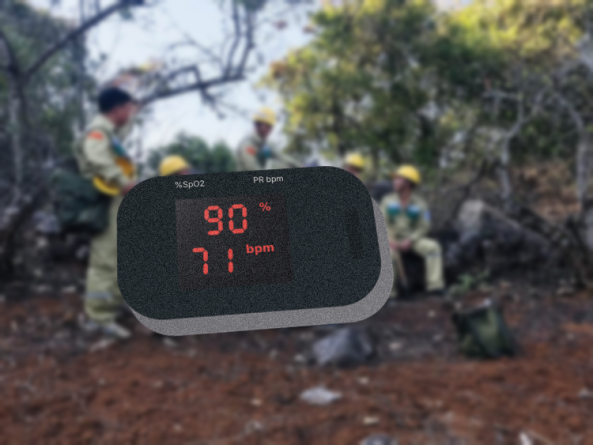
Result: 71bpm
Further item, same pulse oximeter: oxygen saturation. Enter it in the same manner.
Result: 90%
